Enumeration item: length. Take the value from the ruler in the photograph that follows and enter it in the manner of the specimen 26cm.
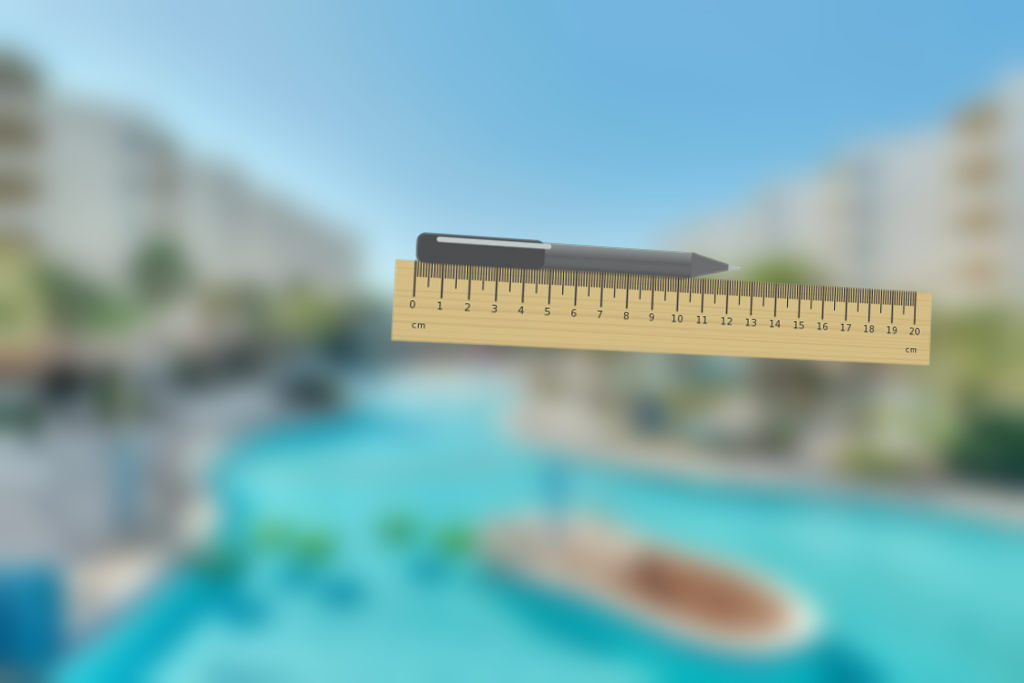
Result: 12.5cm
